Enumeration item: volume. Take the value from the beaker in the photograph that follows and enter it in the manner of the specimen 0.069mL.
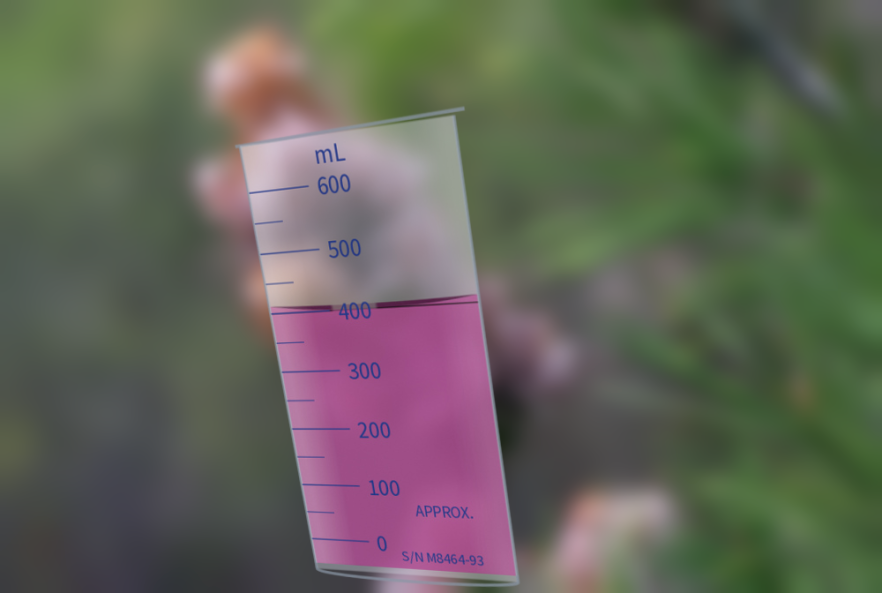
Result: 400mL
